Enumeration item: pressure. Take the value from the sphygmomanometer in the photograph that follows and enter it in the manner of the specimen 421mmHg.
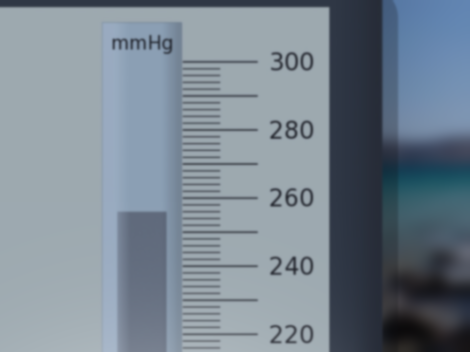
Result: 256mmHg
